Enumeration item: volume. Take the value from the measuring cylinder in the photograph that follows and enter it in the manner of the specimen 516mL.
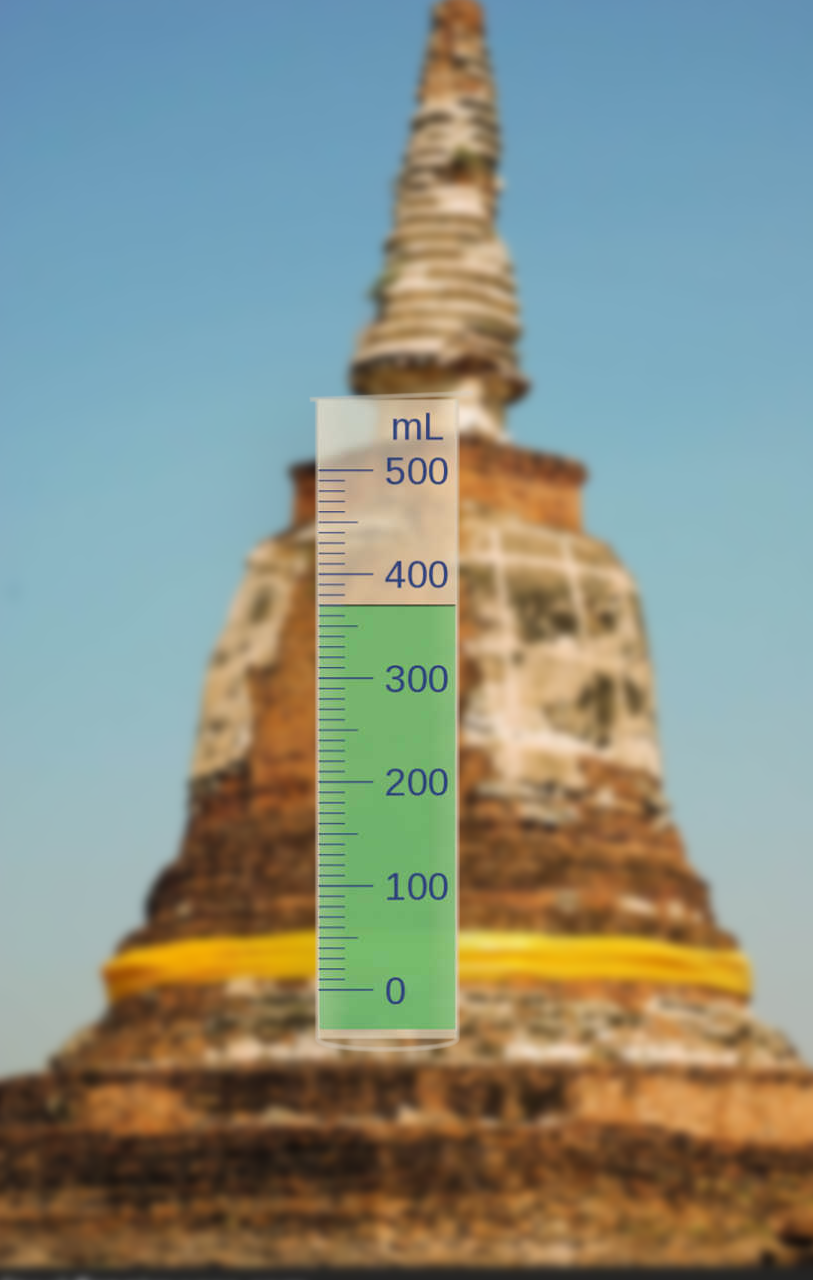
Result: 370mL
